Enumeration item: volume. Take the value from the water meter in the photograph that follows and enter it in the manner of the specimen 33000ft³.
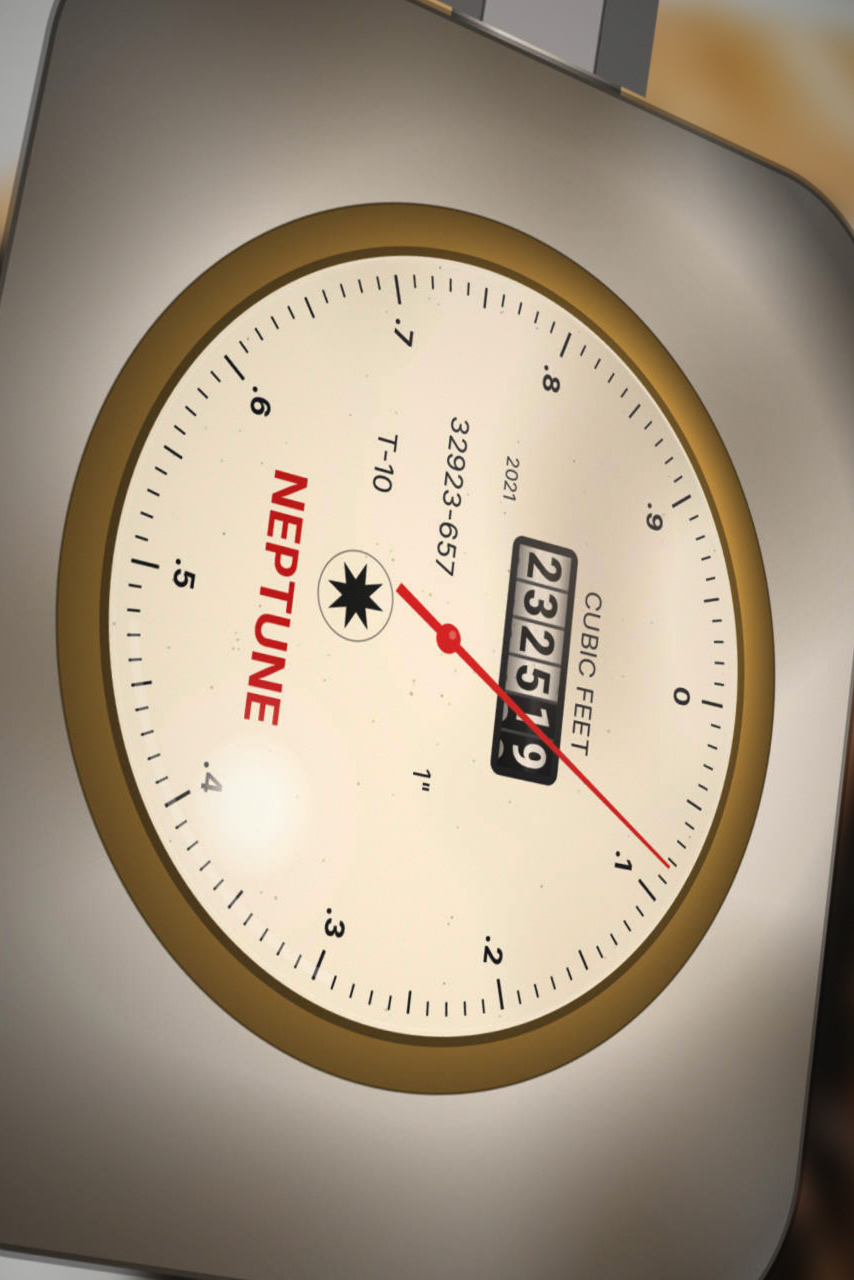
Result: 232519.08ft³
